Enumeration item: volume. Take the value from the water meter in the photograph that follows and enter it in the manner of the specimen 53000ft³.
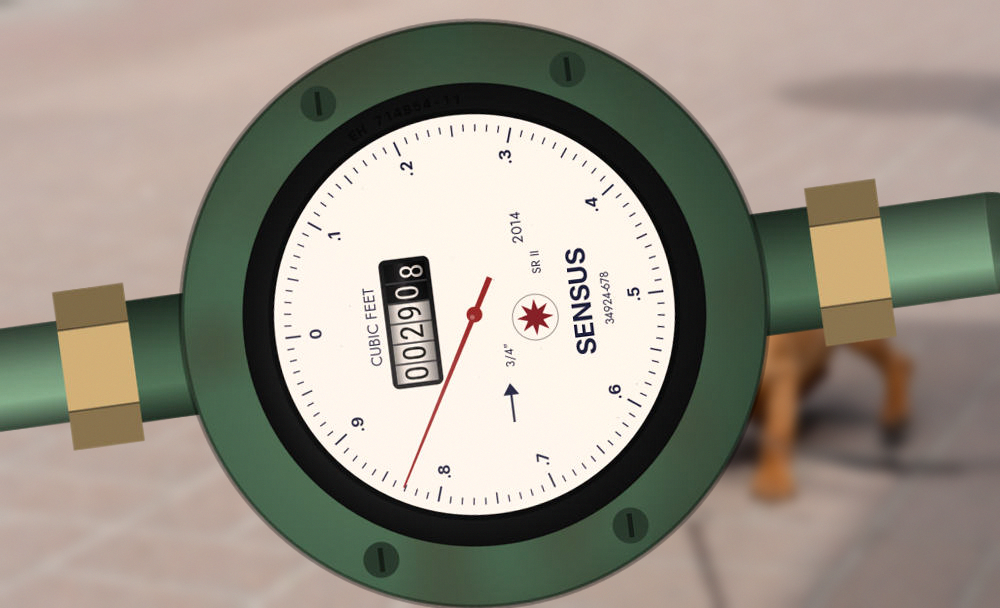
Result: 2907.83ft³
